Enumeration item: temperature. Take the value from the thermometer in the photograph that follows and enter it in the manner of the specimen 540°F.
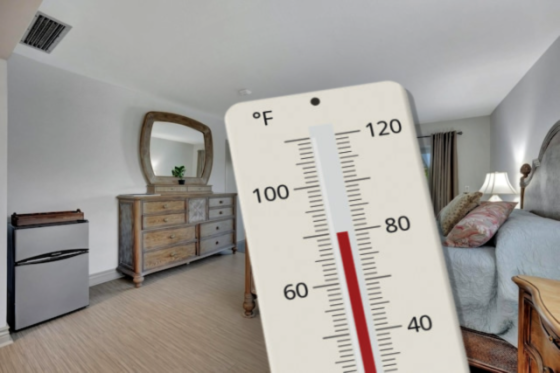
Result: 80°F
